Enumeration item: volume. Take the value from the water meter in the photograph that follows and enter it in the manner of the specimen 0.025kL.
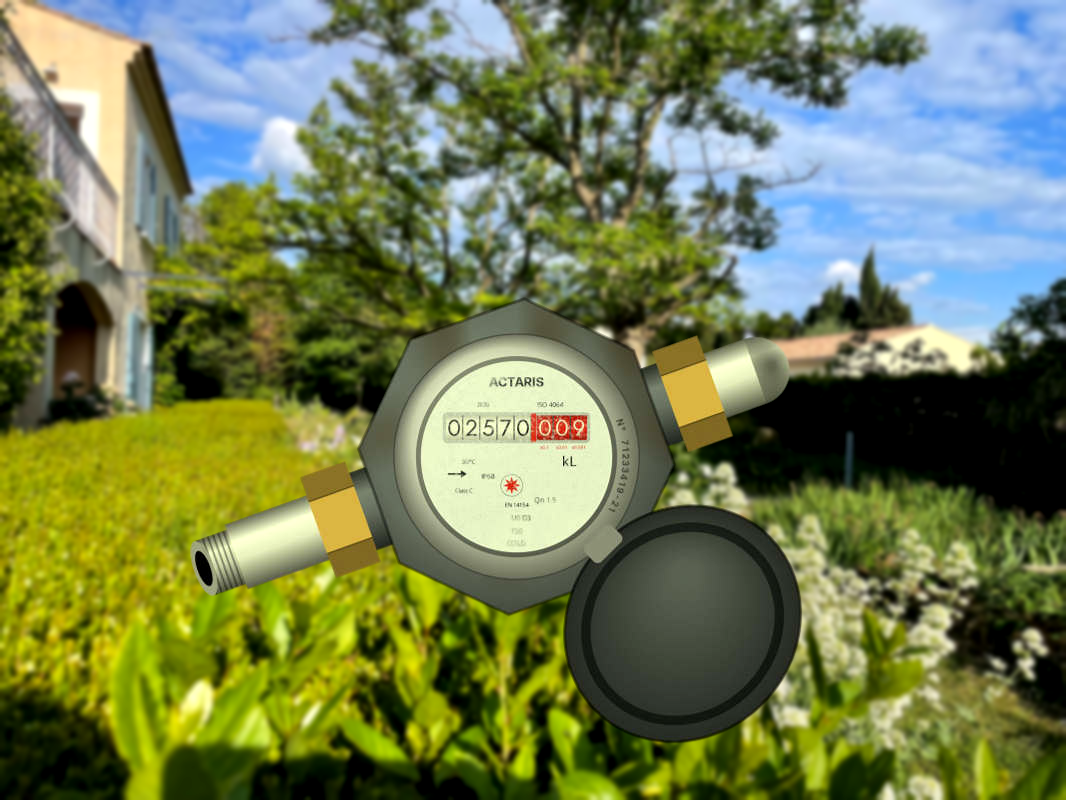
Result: 2570.009kL
